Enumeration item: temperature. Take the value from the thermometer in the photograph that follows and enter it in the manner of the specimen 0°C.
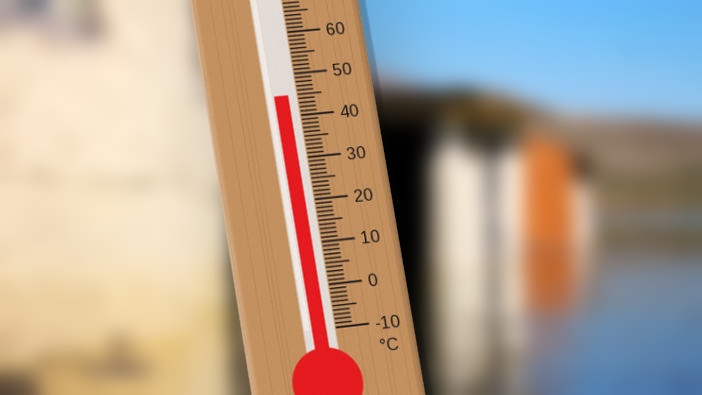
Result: 45°C
